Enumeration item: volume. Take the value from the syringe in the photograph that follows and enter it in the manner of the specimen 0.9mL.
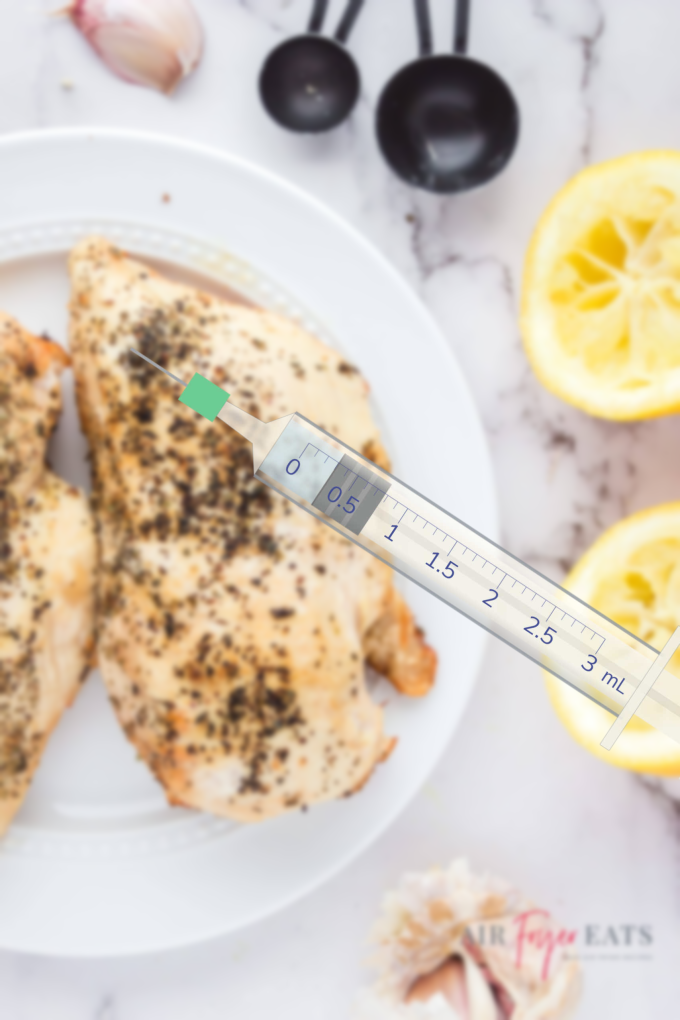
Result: 0.3mL
